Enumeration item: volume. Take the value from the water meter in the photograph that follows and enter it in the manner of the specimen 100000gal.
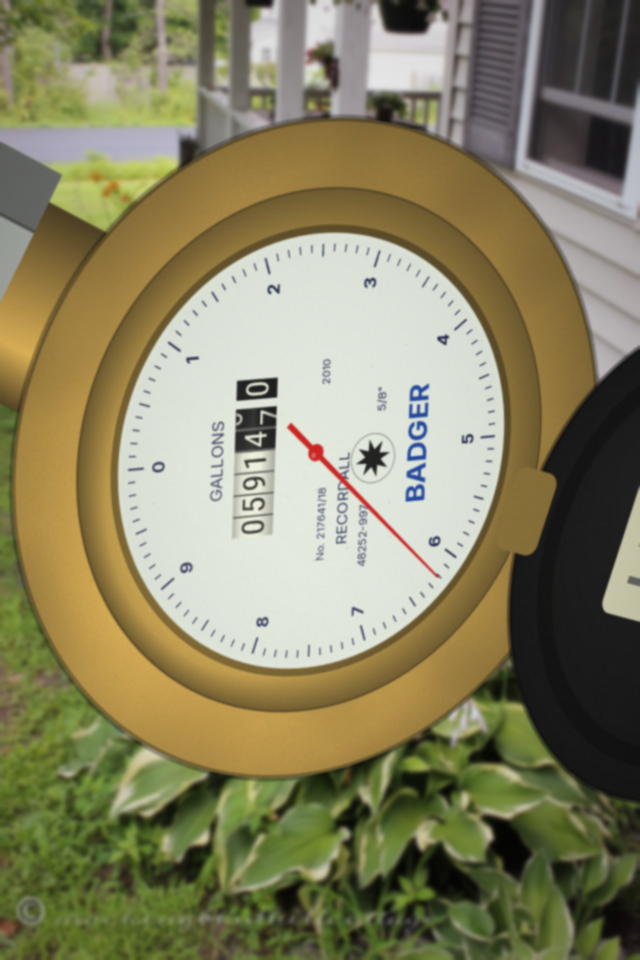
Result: 591466.2gal
